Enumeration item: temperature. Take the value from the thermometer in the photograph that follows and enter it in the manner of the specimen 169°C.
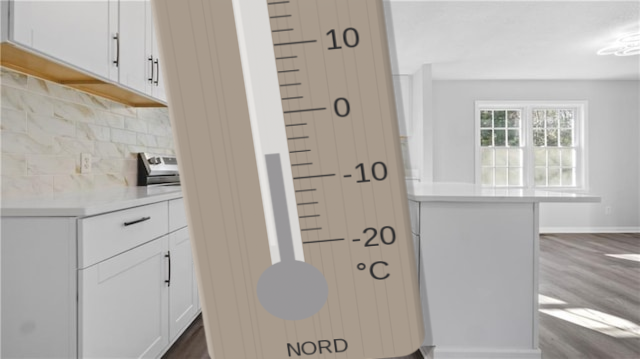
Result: -6°C
